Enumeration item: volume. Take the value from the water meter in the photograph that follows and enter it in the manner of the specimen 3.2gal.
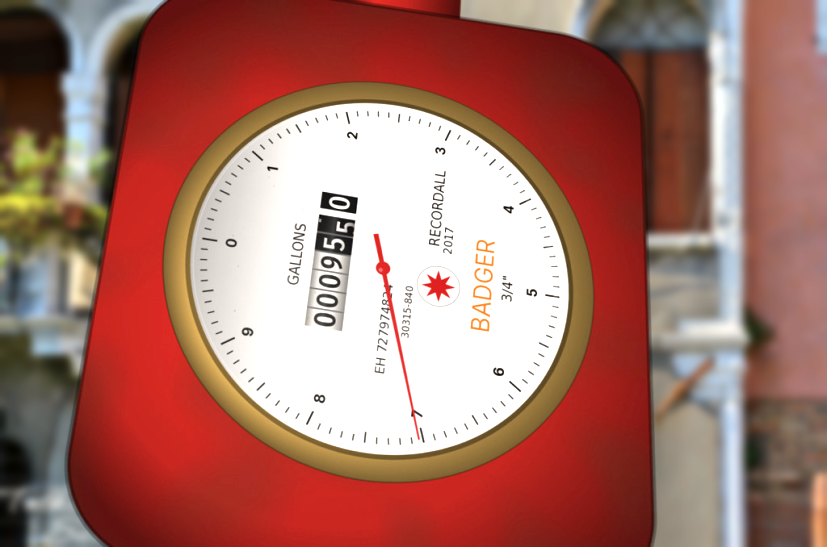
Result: 9547.0gal
